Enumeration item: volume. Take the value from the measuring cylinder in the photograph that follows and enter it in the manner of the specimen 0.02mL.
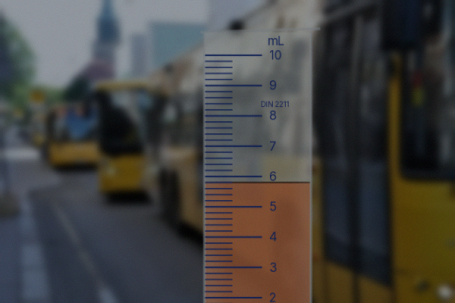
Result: 5.8mL
